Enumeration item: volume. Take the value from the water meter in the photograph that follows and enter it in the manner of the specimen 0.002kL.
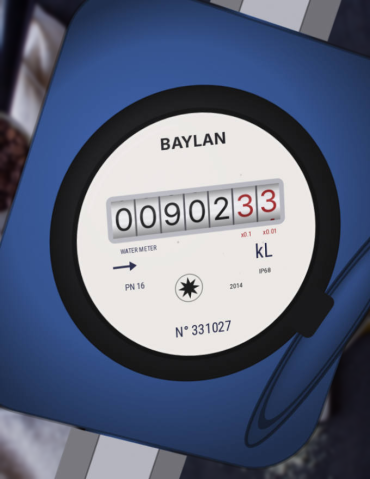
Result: 902.33kL
